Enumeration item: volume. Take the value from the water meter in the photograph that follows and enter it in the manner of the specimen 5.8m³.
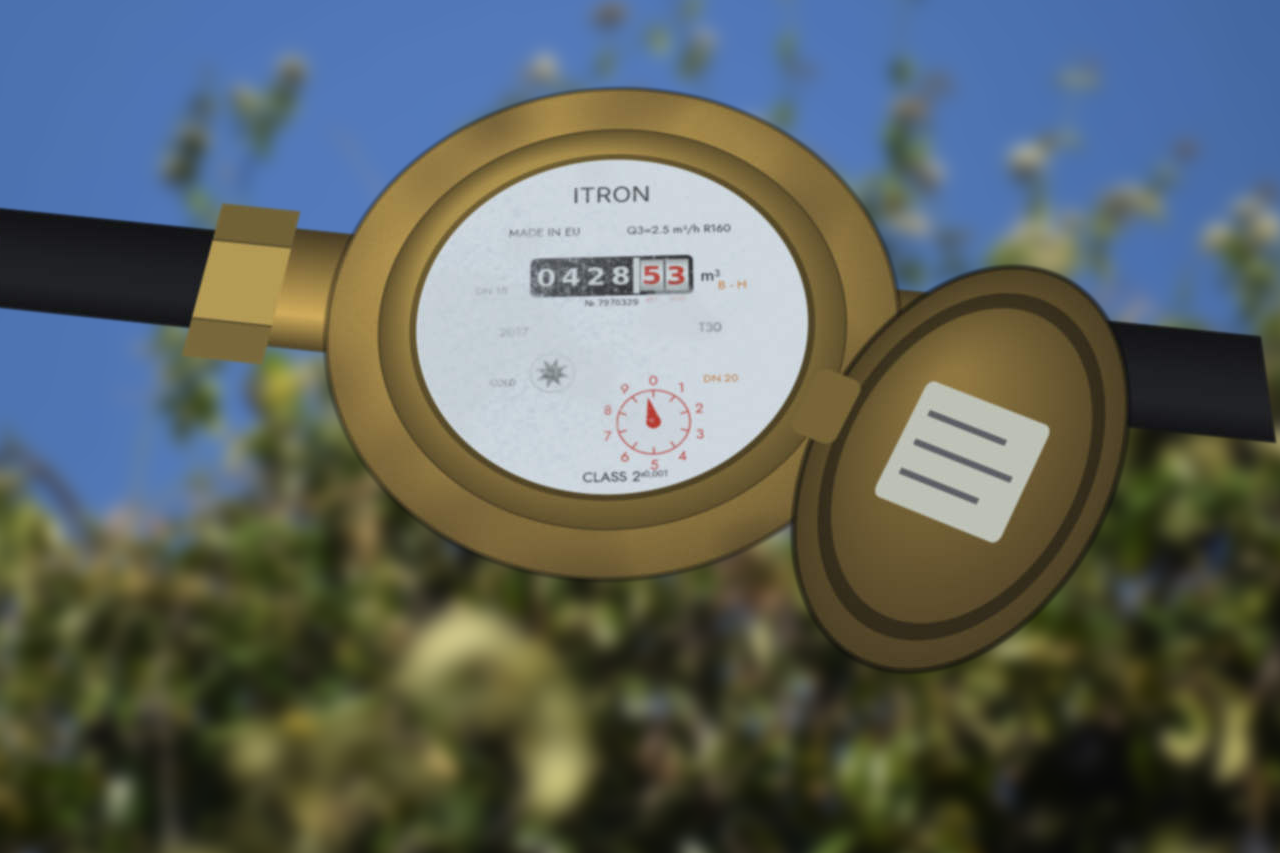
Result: 428.529m³
